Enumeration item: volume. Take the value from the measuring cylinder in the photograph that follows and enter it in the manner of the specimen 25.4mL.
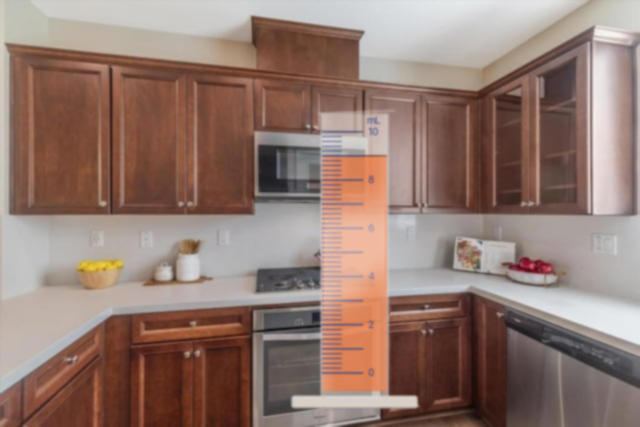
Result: 9mL
